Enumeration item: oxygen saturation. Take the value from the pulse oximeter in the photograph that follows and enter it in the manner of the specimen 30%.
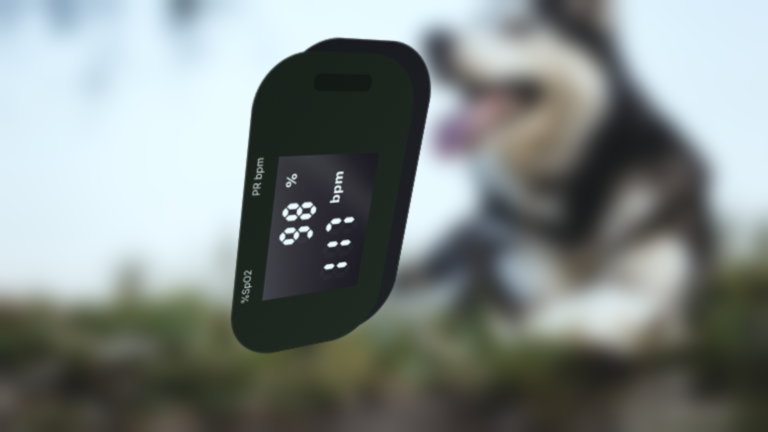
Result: 98%
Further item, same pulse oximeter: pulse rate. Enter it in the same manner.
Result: 117bpm
